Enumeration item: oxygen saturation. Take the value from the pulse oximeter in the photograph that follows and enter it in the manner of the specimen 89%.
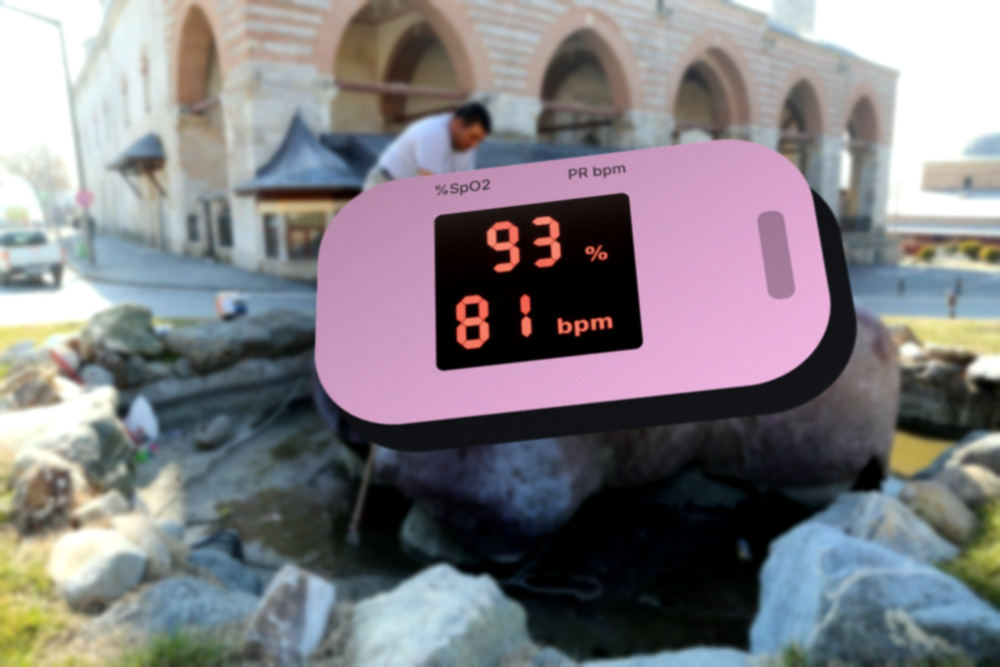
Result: 93%
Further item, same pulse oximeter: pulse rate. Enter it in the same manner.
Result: 81bpm
